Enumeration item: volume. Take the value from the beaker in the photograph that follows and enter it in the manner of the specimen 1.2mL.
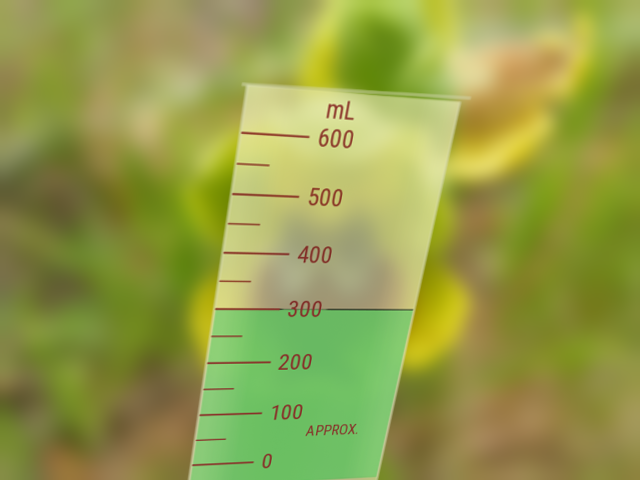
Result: 300mL
